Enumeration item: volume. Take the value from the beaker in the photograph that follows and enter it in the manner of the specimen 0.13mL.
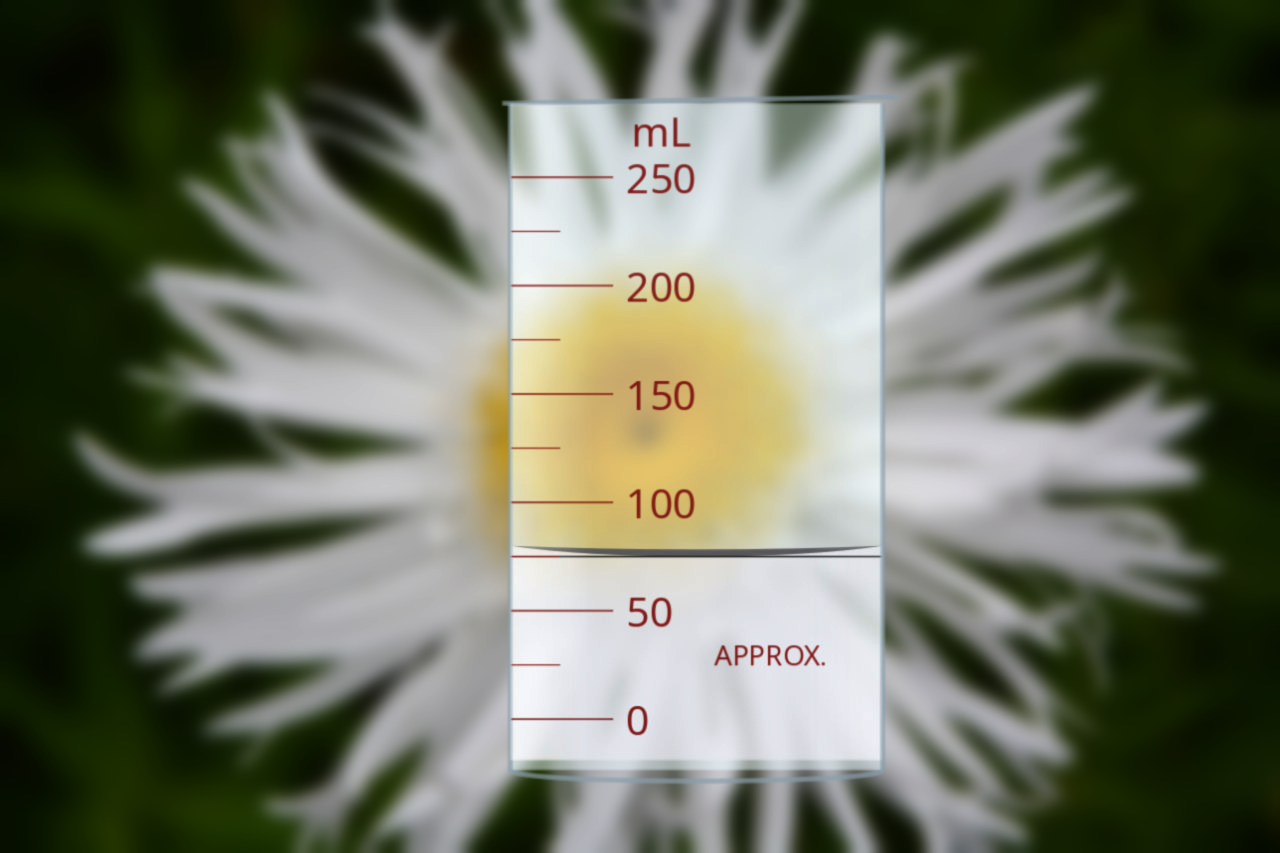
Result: 75mL
